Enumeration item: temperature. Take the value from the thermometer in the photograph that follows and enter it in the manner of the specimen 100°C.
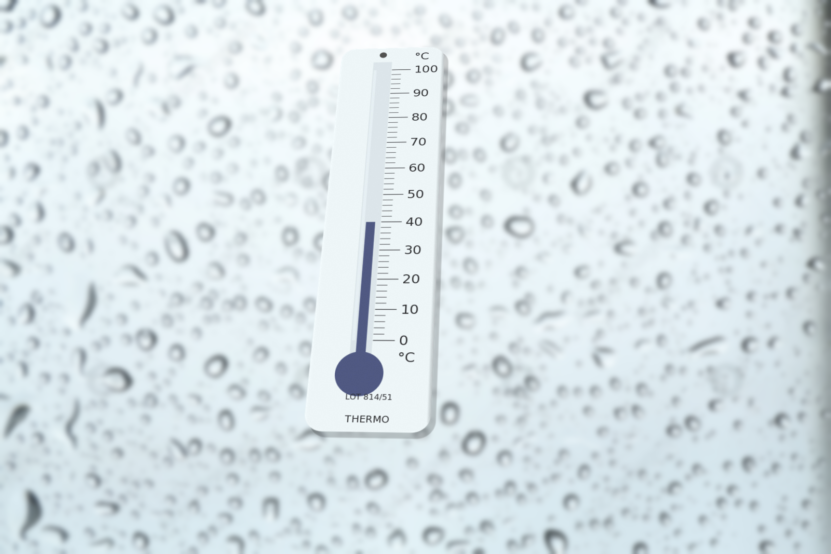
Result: 40°C
